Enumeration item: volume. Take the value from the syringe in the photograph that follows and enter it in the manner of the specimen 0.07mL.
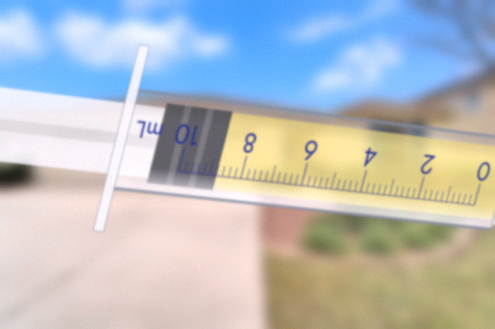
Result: 8.8mL
